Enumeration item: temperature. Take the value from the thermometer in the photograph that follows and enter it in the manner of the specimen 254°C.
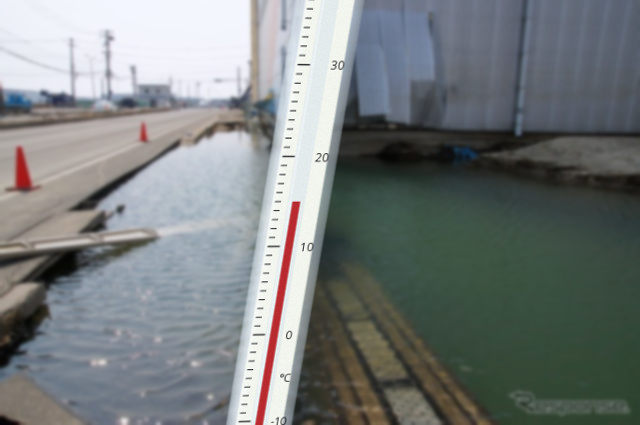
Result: 15°C
